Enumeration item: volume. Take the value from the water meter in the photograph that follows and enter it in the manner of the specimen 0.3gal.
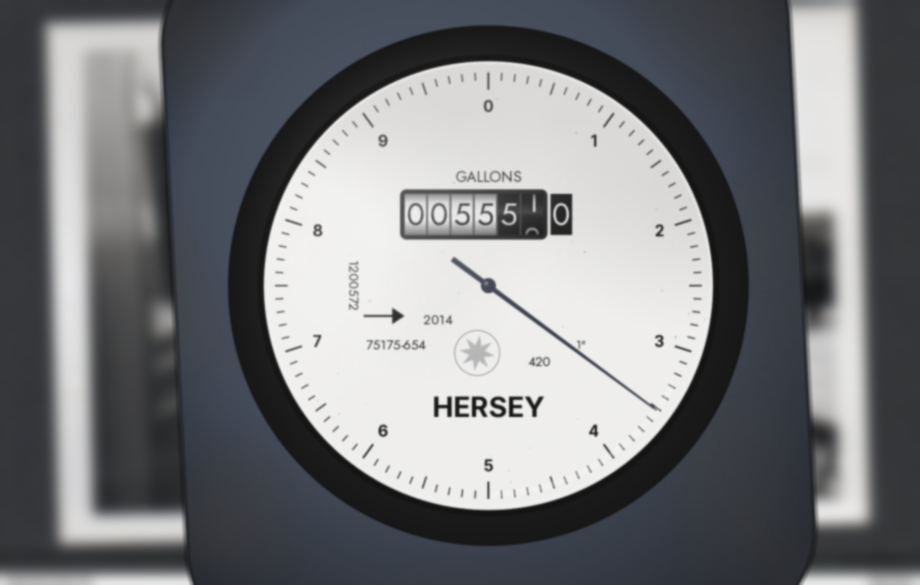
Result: 55513.5gal
